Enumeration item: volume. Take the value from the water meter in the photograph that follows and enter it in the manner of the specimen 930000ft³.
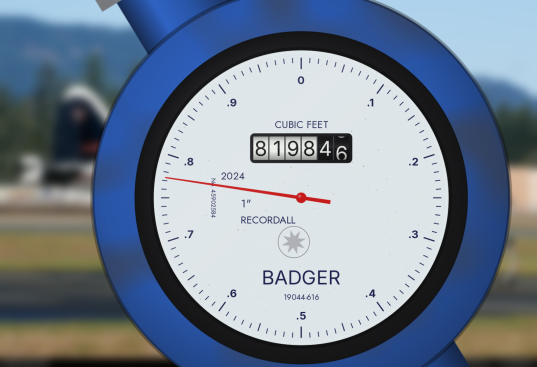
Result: 819845.77ft³
